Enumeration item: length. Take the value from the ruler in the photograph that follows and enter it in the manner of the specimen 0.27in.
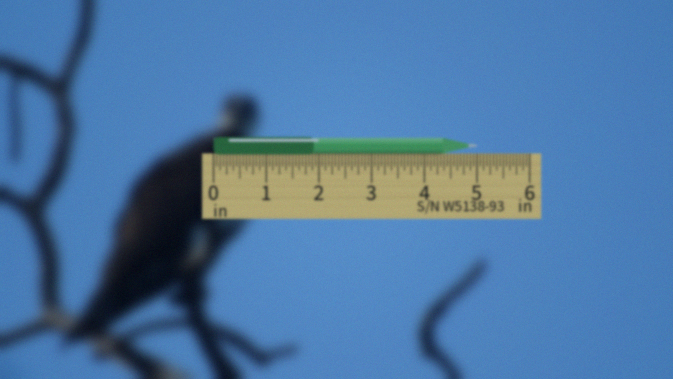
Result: 5in
